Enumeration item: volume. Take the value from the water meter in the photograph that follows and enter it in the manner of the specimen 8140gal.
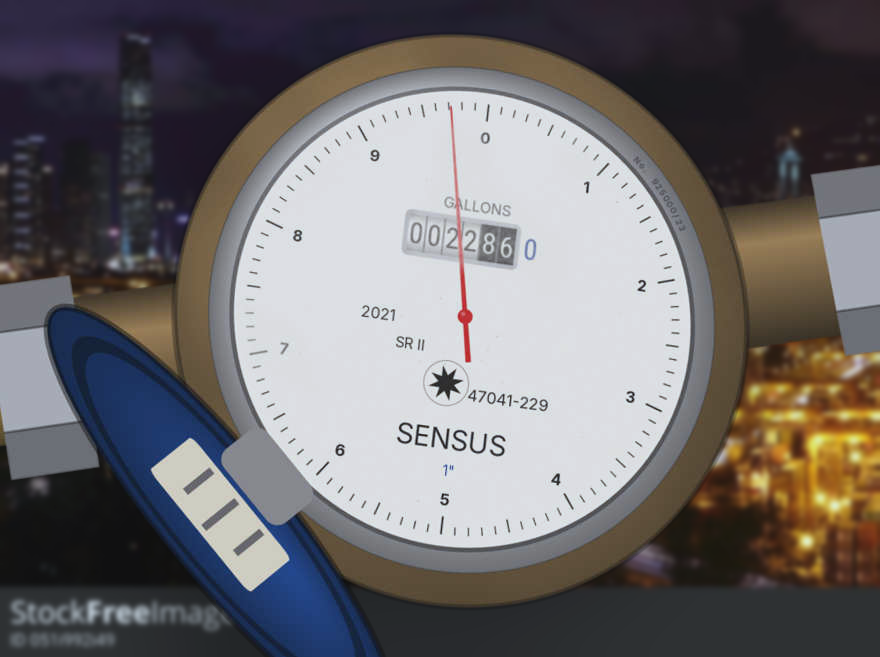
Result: 22859.7gal
